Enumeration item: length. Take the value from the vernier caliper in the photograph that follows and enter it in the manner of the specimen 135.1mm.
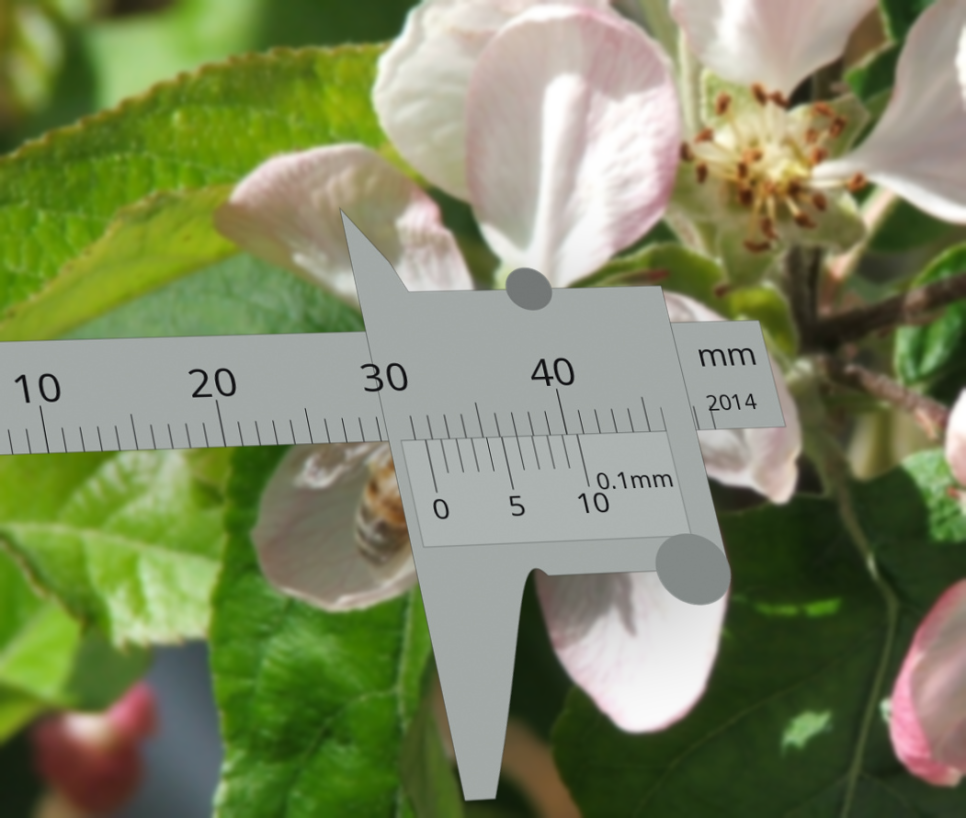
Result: 31.6mm
